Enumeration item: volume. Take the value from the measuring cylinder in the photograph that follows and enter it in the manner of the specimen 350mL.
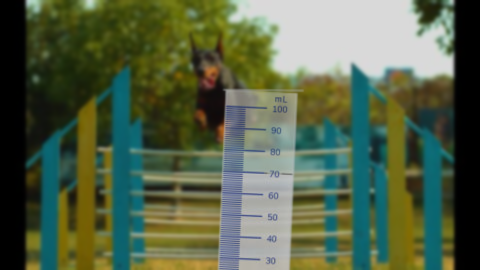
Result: 70mL
